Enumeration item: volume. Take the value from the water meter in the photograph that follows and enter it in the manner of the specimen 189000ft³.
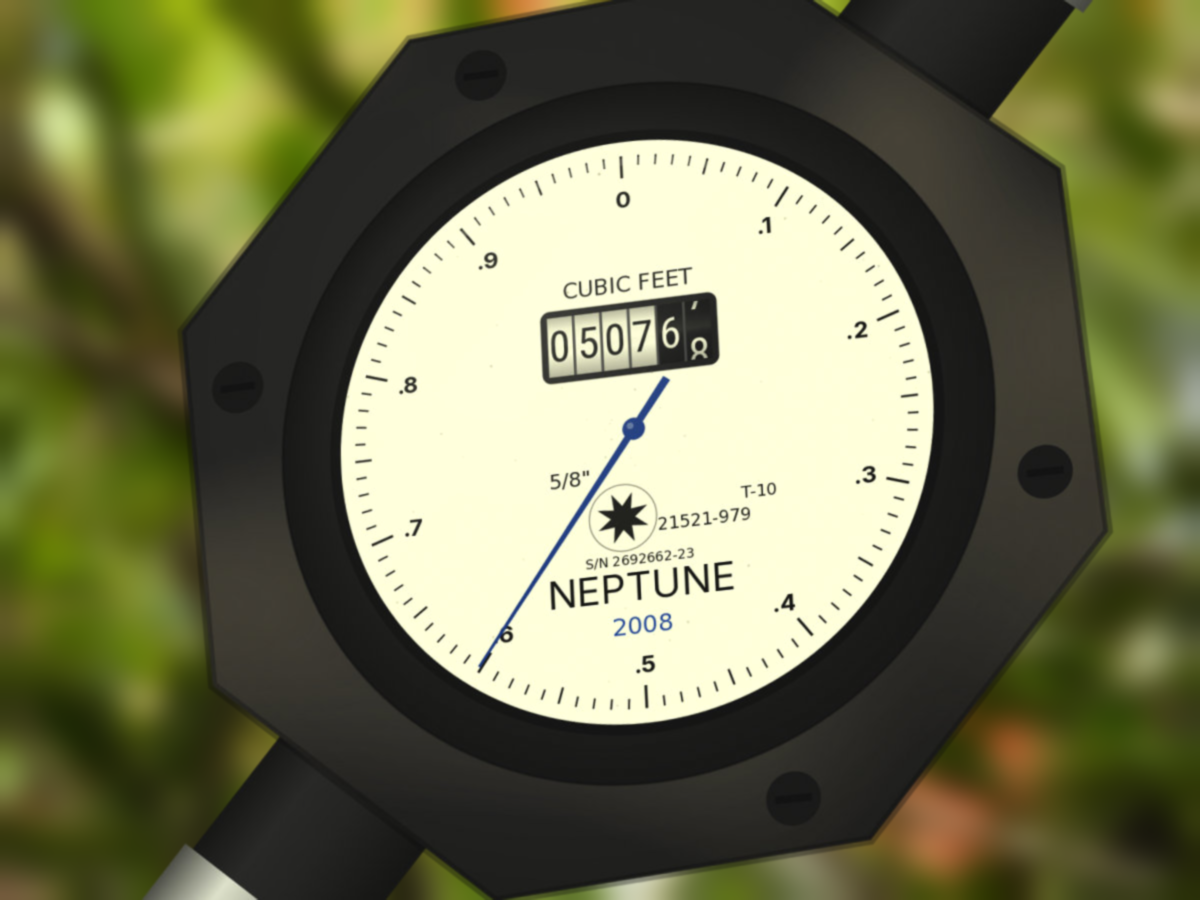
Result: 50767.60ft³
